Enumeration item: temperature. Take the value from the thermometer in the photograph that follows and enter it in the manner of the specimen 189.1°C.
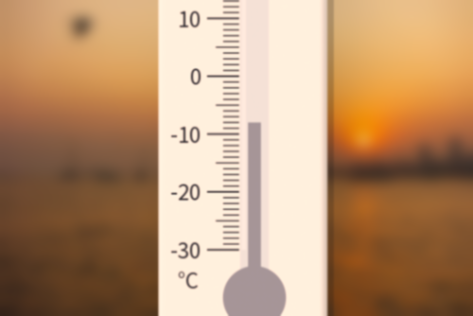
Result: -8°C
